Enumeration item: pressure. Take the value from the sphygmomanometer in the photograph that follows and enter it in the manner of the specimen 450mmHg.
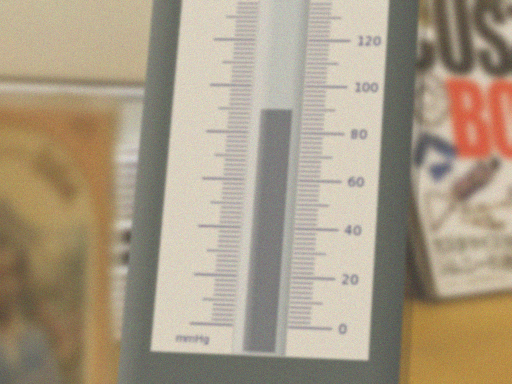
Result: 90mmHg
